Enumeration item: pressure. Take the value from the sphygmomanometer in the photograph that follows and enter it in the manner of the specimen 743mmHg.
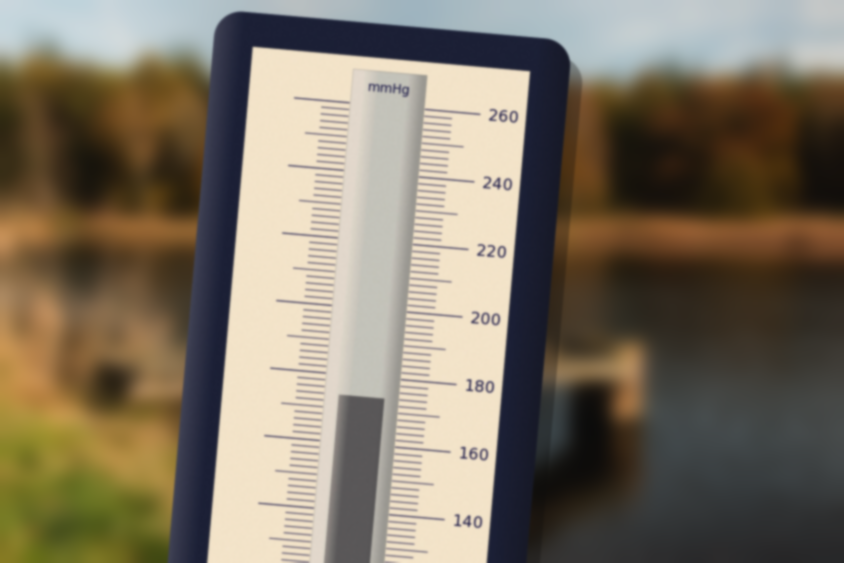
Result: 174mmHg
